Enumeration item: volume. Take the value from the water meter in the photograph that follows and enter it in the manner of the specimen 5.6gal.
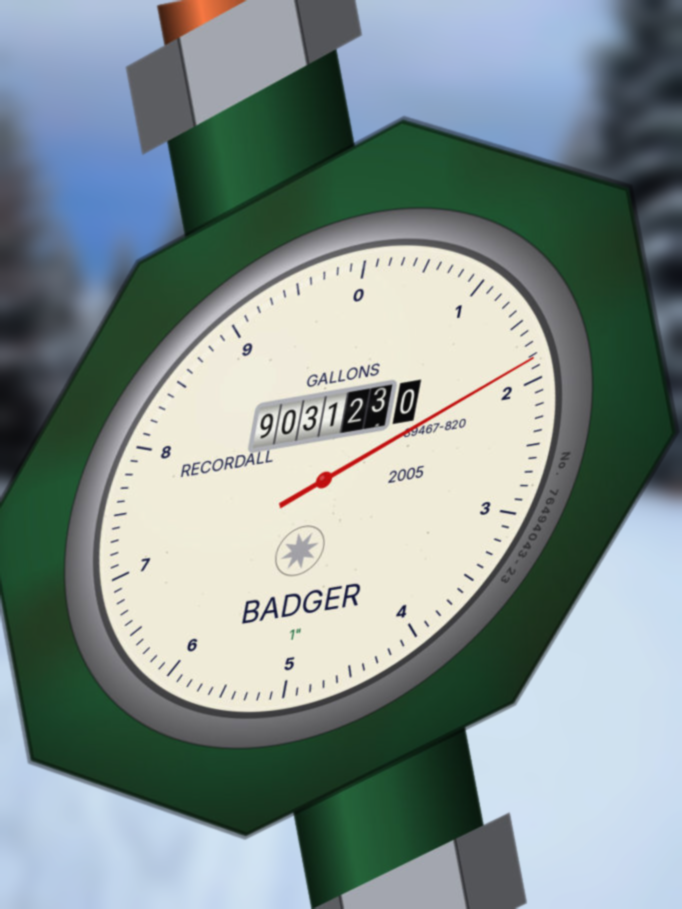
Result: 9031231.8gal
